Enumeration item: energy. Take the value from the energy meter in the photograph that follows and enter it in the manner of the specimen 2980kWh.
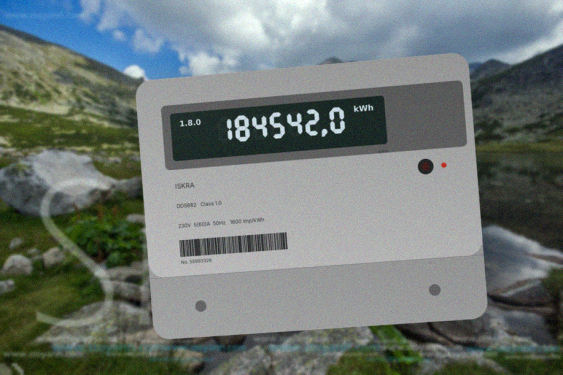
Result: 184542.0kWh
